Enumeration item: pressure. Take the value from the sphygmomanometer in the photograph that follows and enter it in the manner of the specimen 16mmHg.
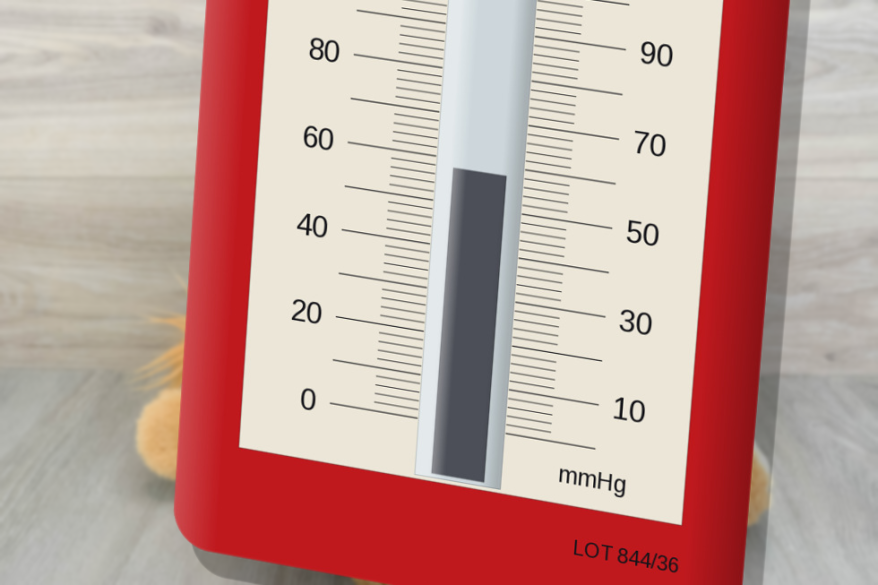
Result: 58mmHg
